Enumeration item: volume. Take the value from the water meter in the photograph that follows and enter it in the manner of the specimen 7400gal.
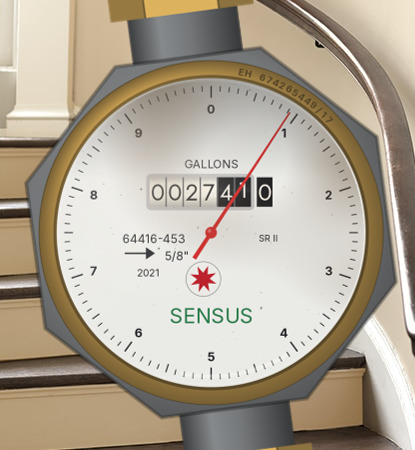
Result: 27410.9gal
